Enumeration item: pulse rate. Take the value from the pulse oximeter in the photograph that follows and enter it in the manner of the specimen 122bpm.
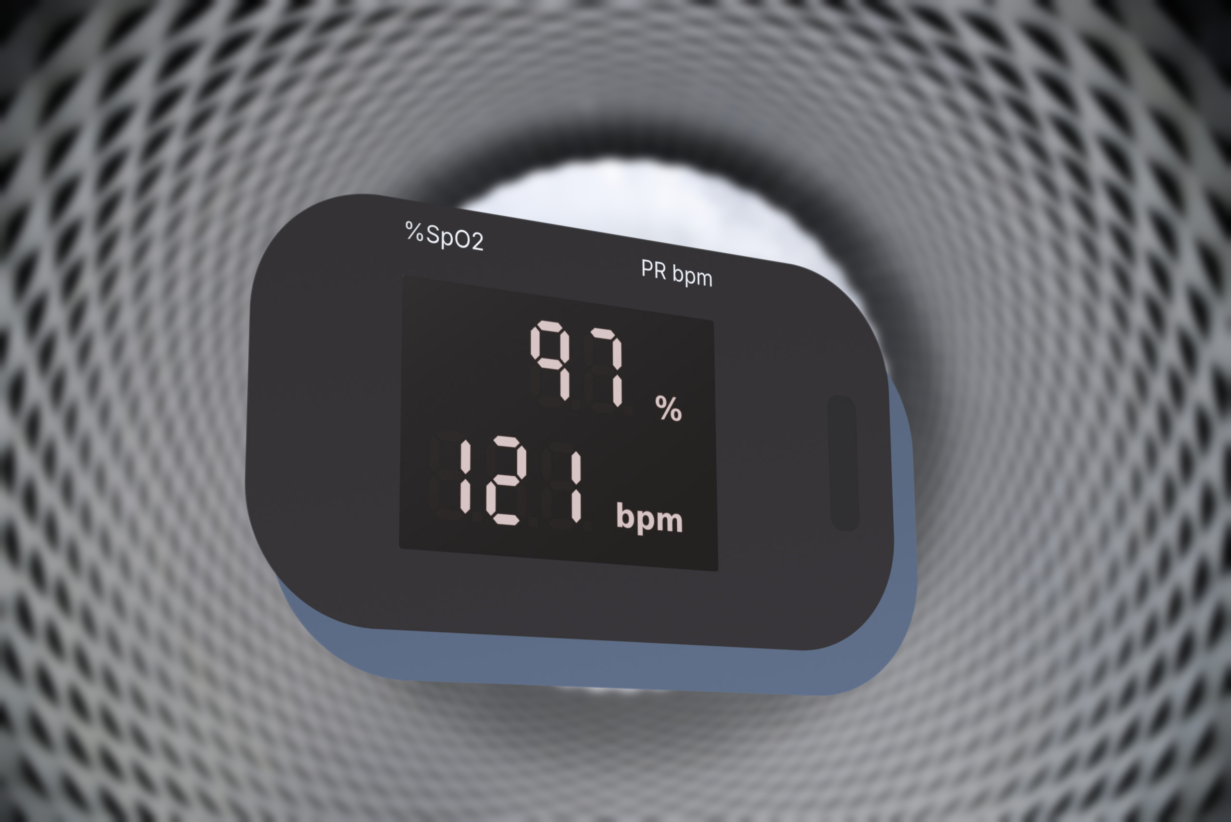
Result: 121bpm
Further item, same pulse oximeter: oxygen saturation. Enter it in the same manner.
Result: 97%
